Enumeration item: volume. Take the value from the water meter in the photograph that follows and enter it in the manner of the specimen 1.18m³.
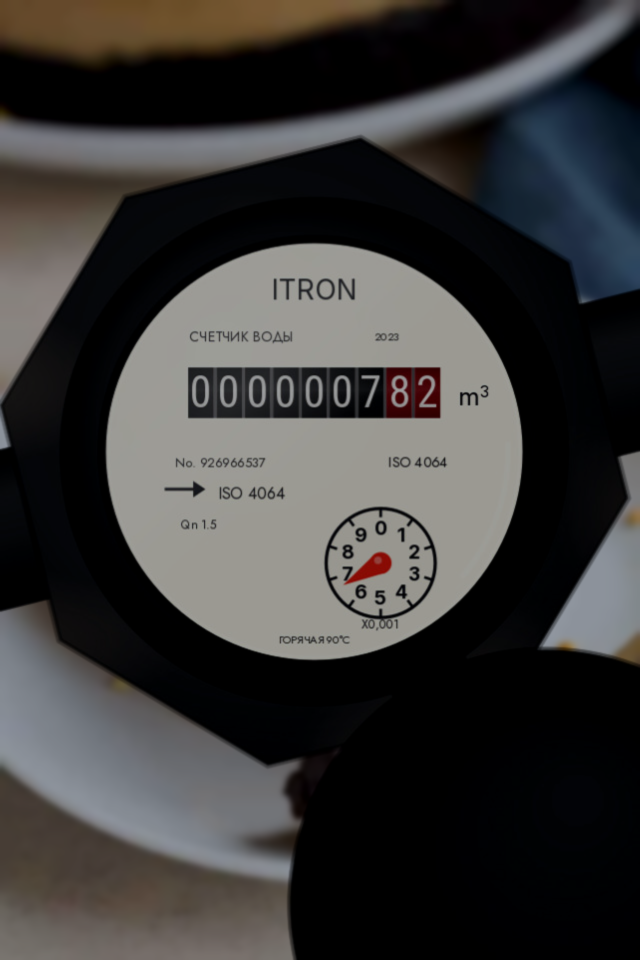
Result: 7.826m³
